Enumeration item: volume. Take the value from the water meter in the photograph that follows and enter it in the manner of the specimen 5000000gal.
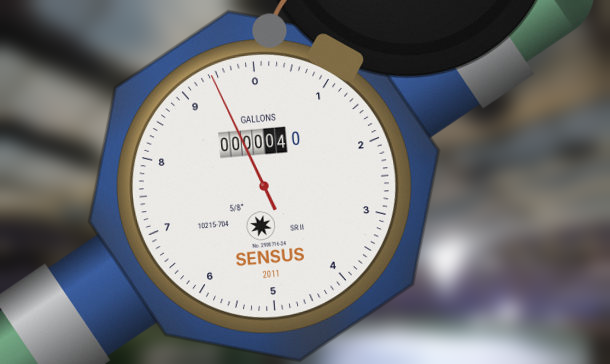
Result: 39.4gal
